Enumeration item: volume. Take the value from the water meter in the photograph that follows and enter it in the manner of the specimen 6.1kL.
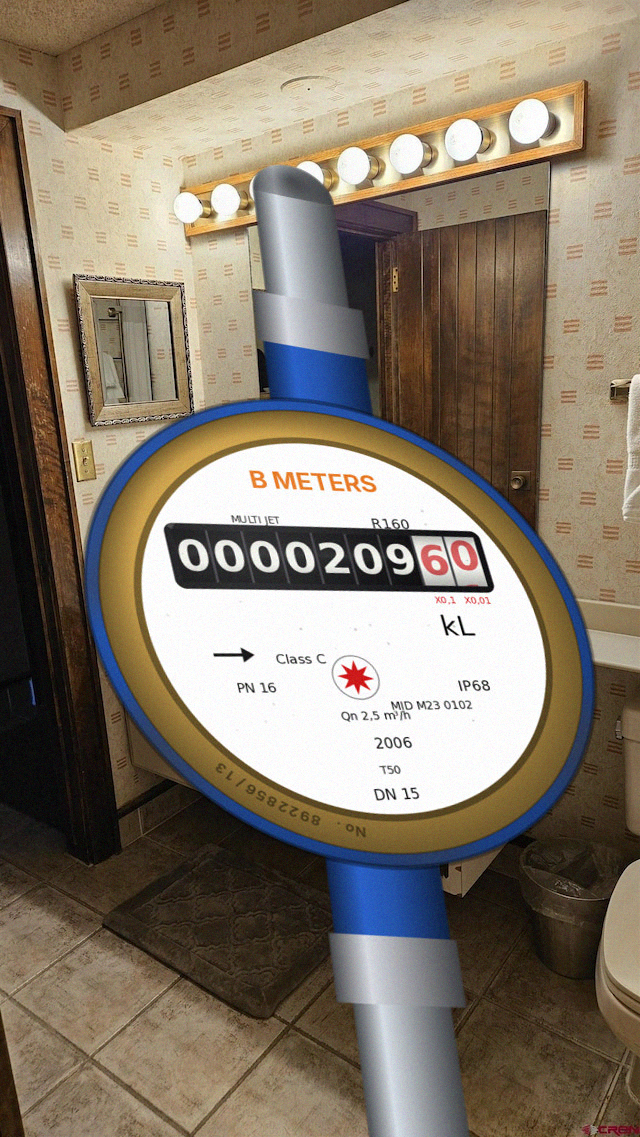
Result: 209.60kL
